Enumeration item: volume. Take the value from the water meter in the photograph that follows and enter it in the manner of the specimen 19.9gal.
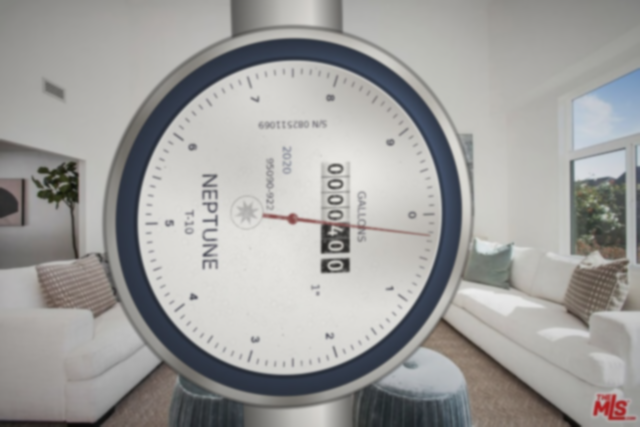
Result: 400.2gal
